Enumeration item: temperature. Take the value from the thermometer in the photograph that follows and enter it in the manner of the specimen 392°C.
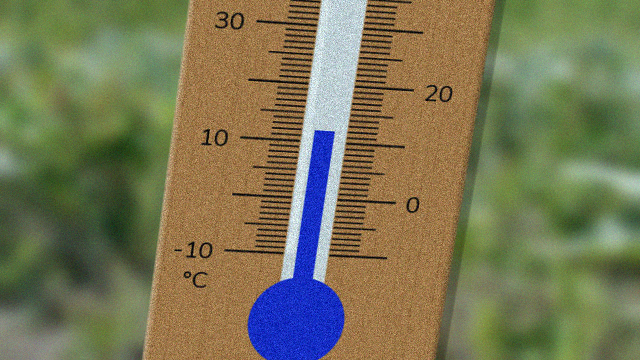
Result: 12°C
